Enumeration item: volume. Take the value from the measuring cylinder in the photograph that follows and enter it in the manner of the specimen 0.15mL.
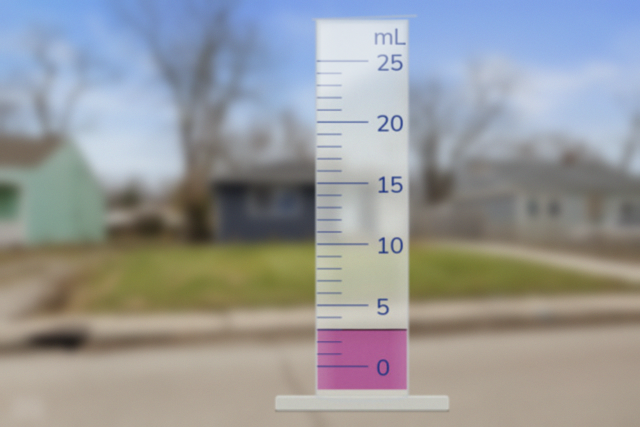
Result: 3mL
